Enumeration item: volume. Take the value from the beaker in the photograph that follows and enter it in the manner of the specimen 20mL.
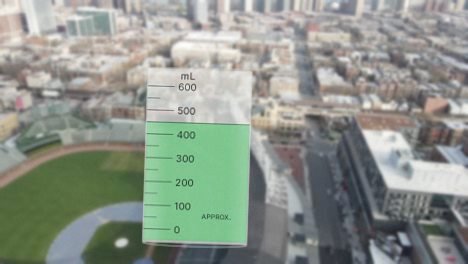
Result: 450mL
